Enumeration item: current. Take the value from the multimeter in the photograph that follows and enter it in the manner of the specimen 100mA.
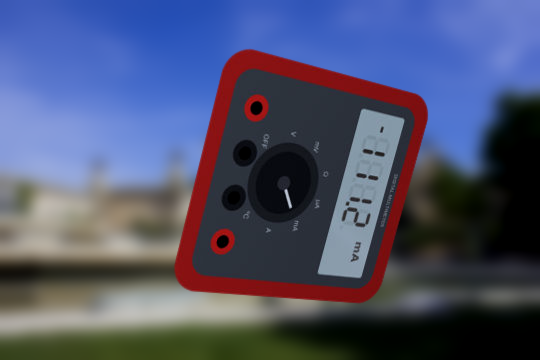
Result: -111.2mA
